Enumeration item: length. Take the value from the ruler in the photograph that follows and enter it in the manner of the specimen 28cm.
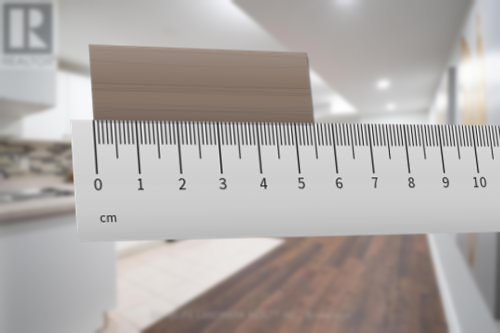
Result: 5.5cm
